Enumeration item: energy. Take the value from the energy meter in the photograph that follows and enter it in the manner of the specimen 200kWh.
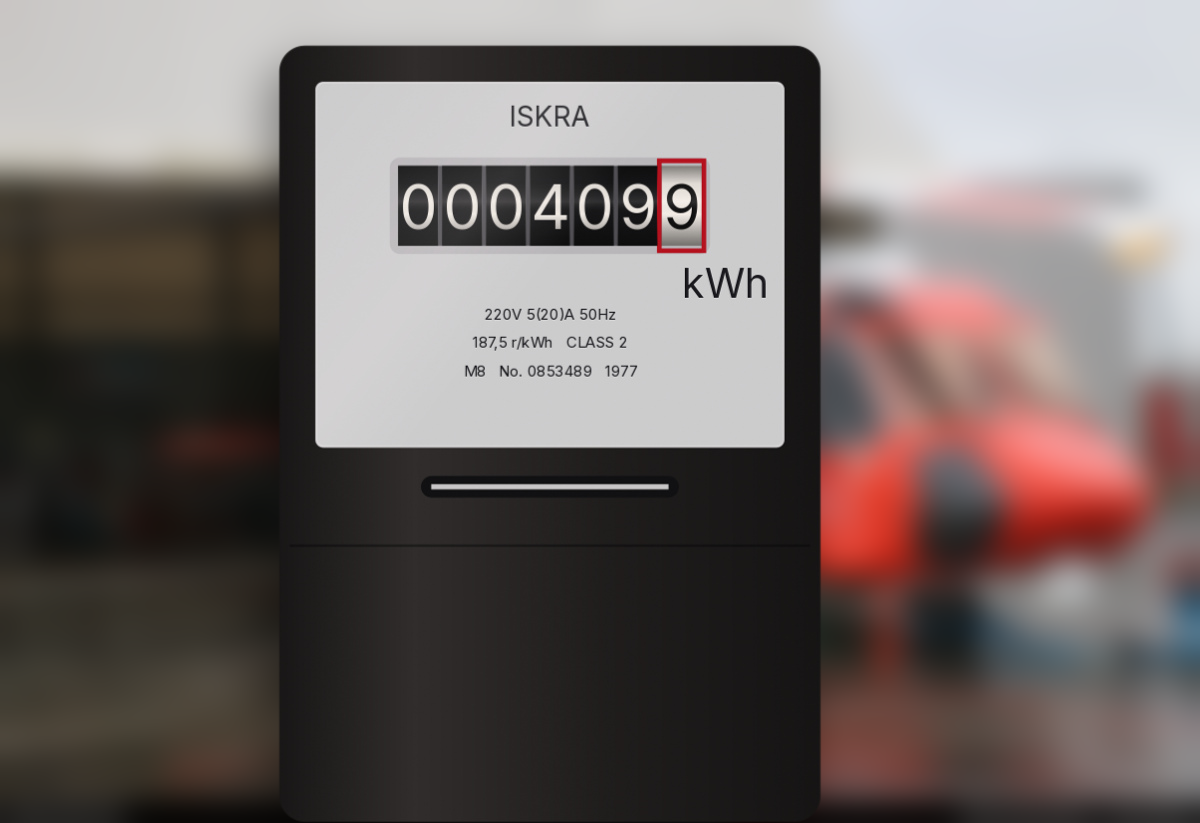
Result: 409.9kWh
